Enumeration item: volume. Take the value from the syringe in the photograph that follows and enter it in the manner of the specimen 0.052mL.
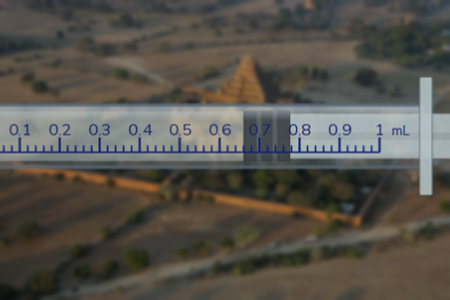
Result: 0.66mL
